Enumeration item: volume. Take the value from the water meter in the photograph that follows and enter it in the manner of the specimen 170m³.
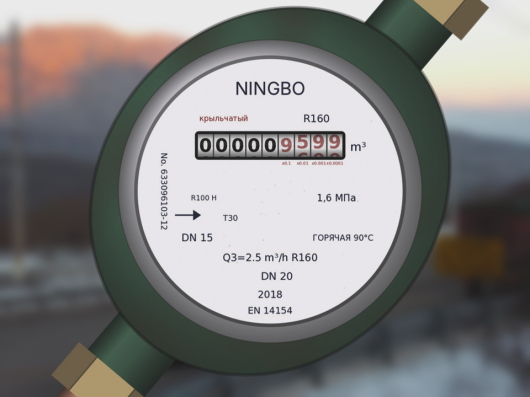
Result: 0.9599m³
